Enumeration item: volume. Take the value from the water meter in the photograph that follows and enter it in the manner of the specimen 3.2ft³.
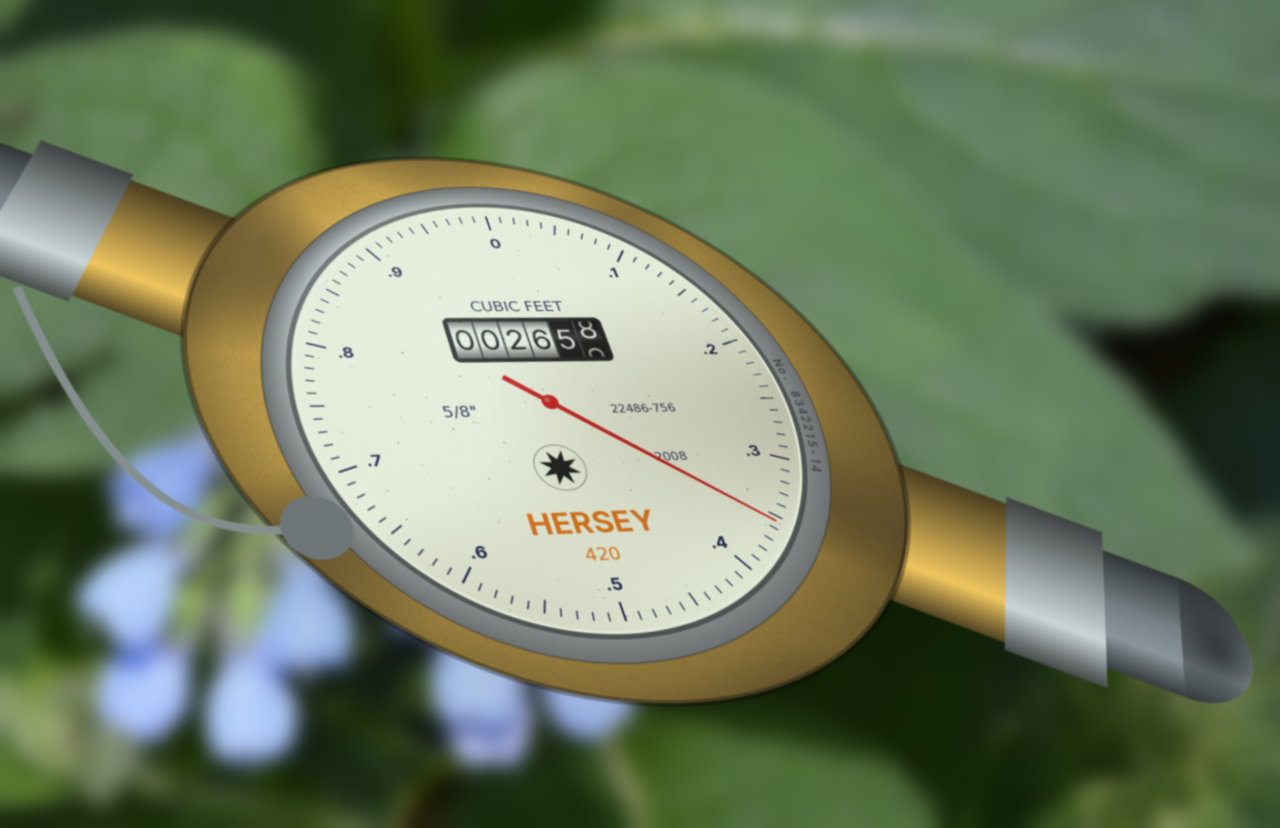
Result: 2658.35ft³
